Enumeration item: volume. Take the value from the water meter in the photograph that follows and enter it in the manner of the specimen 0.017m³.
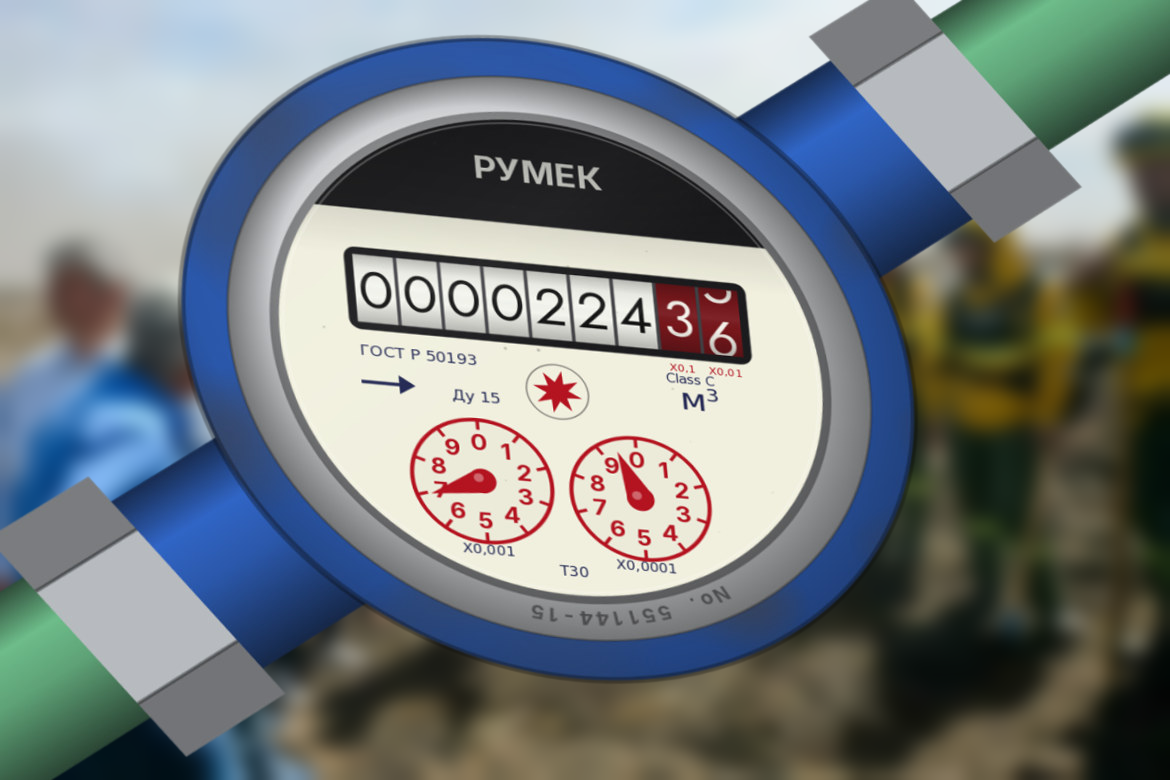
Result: 224.3569m³
